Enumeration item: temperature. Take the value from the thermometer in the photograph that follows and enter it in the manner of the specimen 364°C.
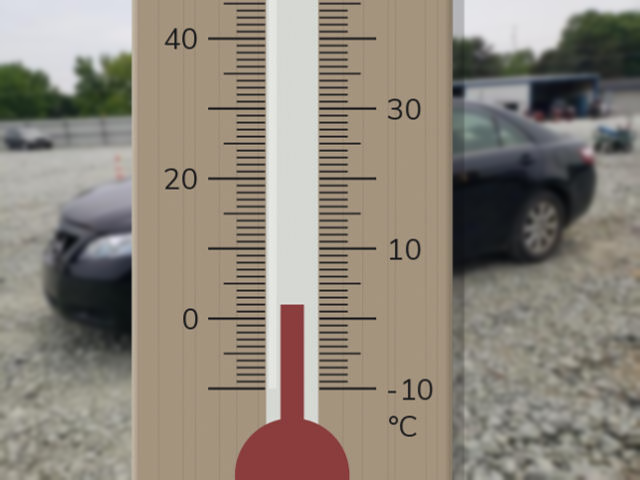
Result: 2°C
